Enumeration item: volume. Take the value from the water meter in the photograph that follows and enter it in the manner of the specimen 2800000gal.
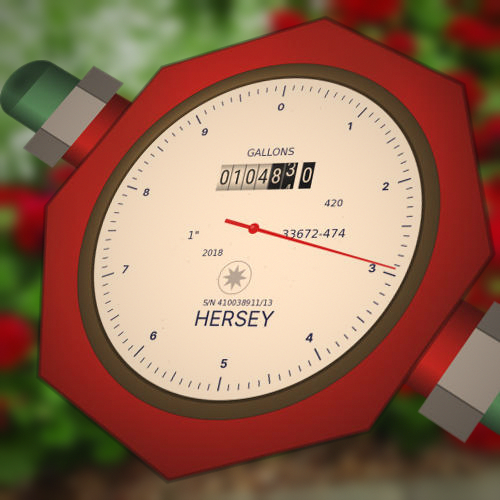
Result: 104832.9gal
